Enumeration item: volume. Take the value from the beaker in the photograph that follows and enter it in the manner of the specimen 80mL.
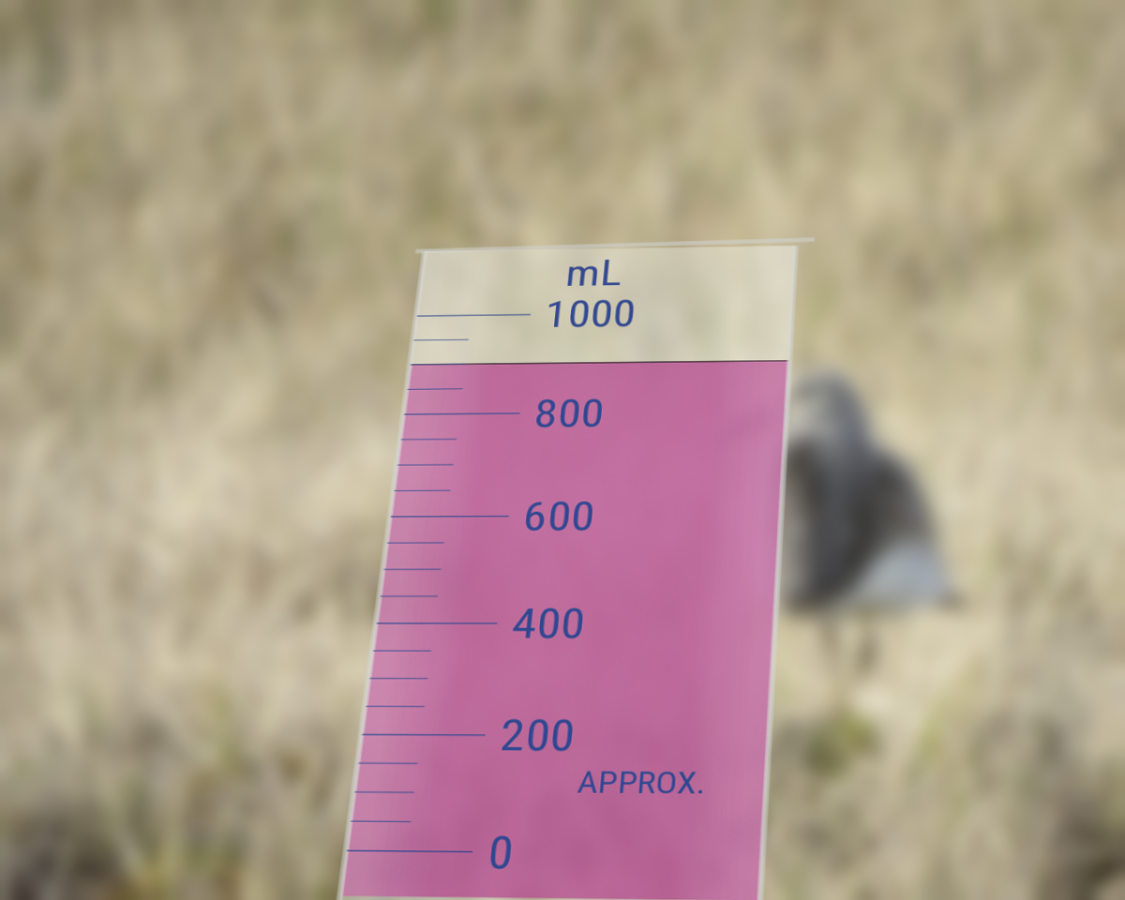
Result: 900mL
